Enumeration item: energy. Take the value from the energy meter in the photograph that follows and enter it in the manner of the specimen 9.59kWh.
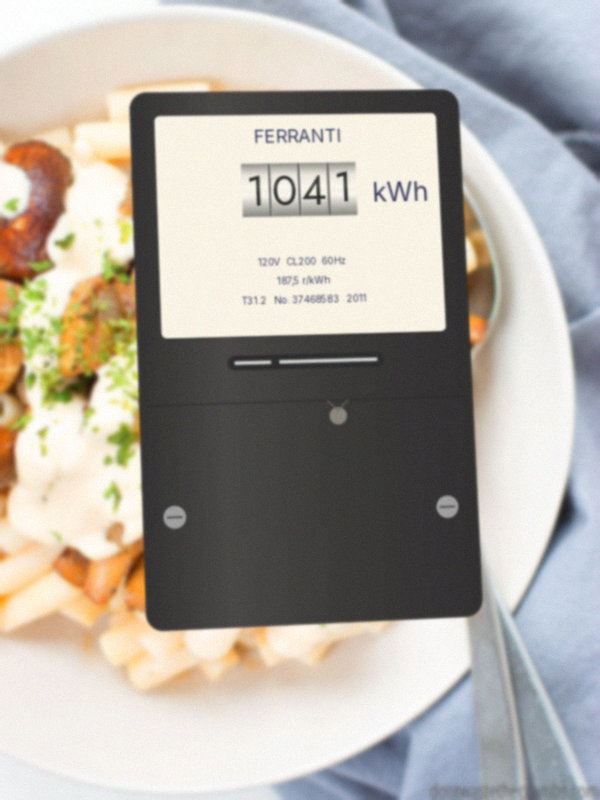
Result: 1041kWh
